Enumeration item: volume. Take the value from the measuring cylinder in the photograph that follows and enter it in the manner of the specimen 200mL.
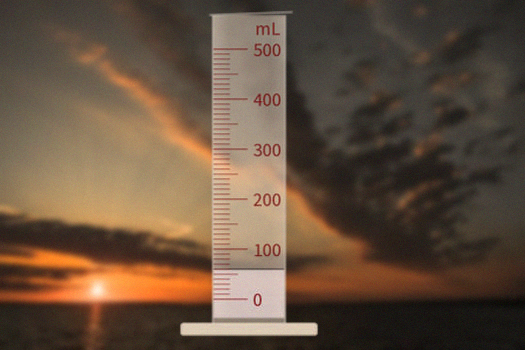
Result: 60mL
